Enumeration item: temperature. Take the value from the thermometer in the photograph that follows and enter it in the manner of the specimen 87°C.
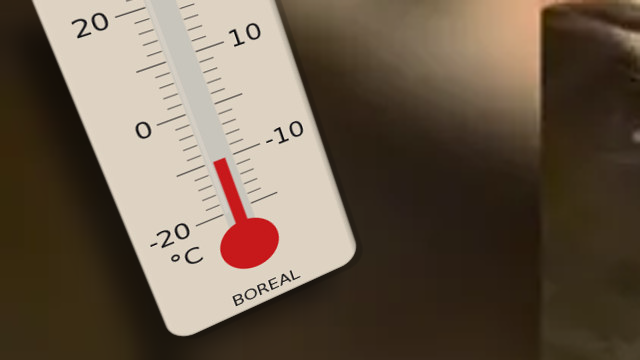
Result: -10°C
